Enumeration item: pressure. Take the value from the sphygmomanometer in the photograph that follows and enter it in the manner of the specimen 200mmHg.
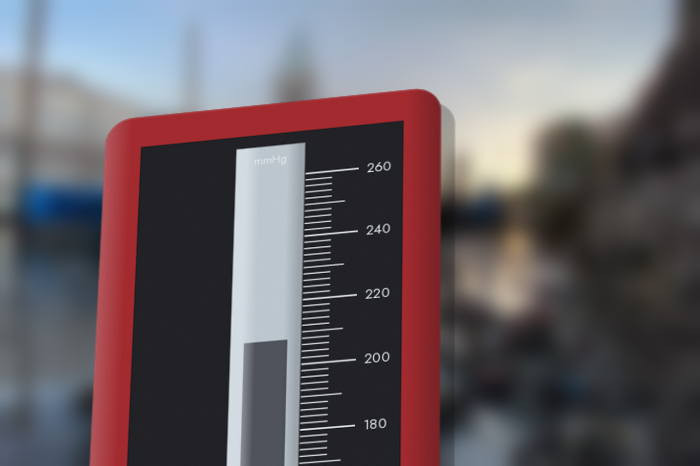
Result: 208mmHg
